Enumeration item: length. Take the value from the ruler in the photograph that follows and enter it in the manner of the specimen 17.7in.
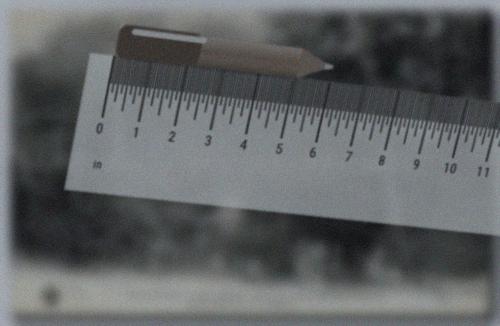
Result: 6in
